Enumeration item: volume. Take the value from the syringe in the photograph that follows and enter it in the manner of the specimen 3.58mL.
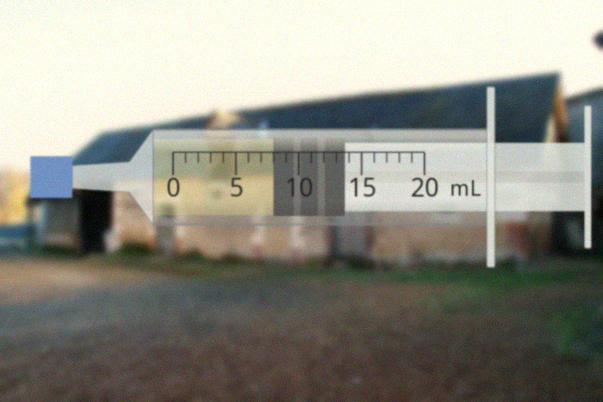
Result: 8mL
